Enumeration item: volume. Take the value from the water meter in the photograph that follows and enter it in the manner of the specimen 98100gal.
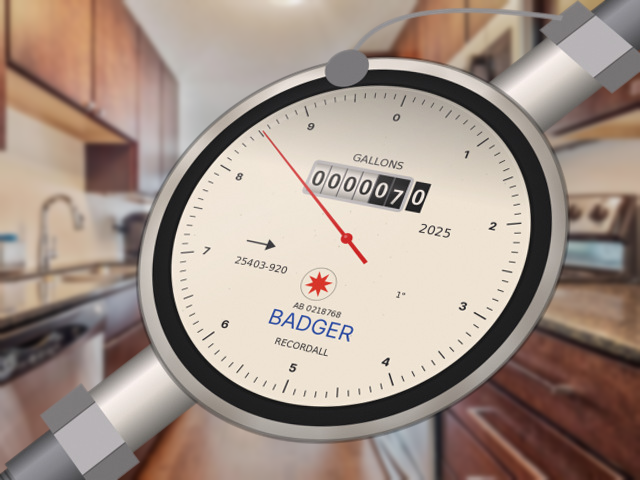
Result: 68.5gal
